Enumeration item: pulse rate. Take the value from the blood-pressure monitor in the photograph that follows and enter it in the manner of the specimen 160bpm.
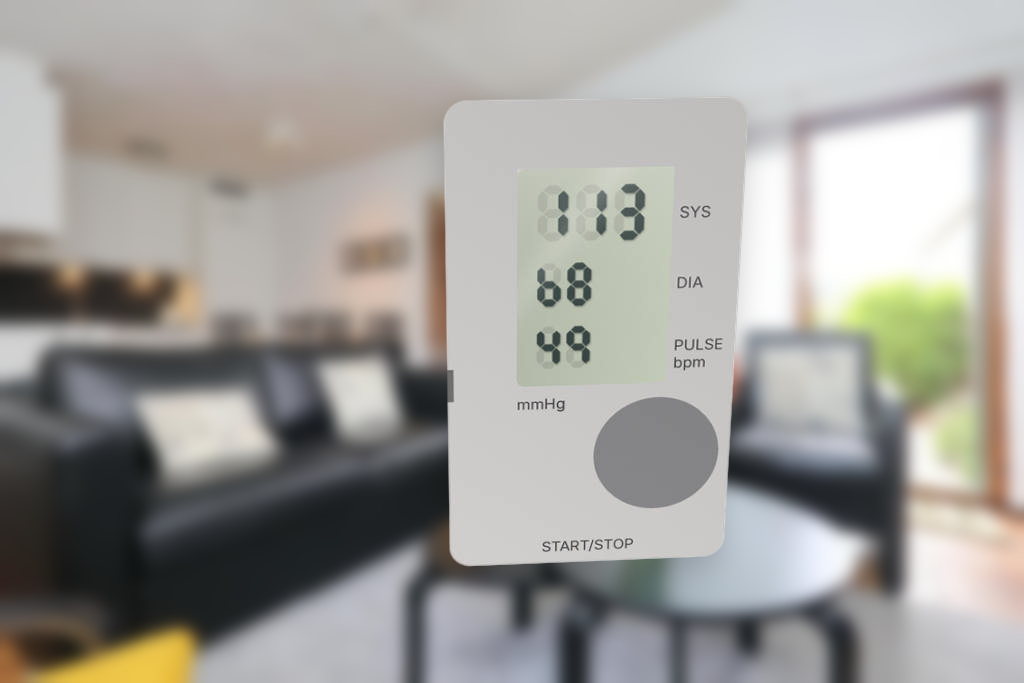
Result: 49bpm
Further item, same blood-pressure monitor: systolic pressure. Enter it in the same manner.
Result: 113mmHg
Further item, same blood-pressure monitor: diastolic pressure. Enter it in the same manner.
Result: 68mmHg
